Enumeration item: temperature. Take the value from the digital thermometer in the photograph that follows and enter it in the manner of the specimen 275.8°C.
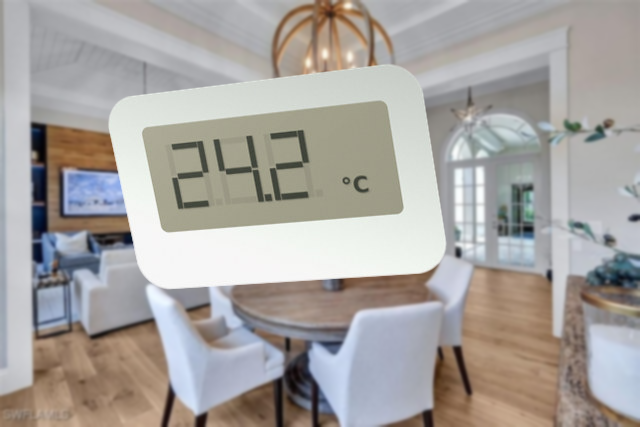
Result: 24.2°C
